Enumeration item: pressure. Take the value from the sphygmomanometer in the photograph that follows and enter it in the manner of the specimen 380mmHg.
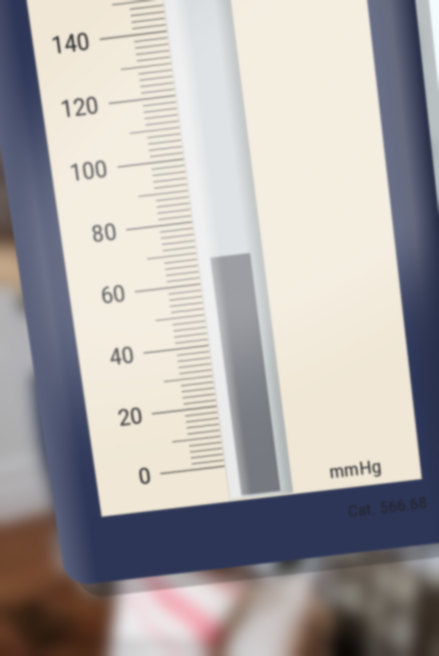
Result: 68mmHg
